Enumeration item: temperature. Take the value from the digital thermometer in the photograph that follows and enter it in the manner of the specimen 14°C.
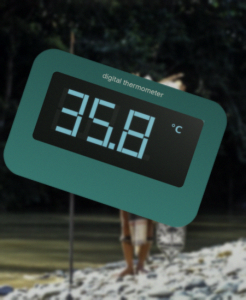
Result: 35.8°C
